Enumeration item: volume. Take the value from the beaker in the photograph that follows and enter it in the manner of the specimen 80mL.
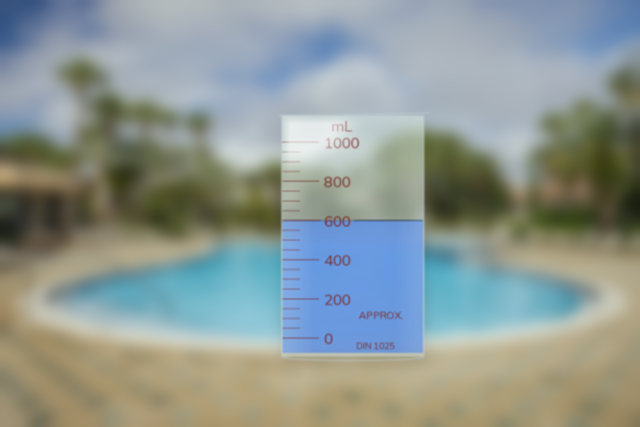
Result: 600mL
